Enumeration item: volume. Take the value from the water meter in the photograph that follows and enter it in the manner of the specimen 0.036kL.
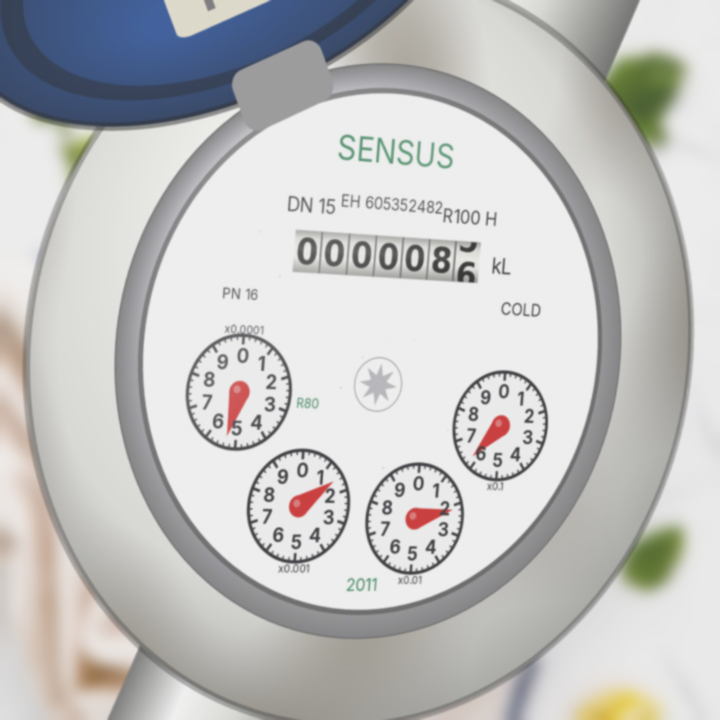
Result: 85.6215kL
